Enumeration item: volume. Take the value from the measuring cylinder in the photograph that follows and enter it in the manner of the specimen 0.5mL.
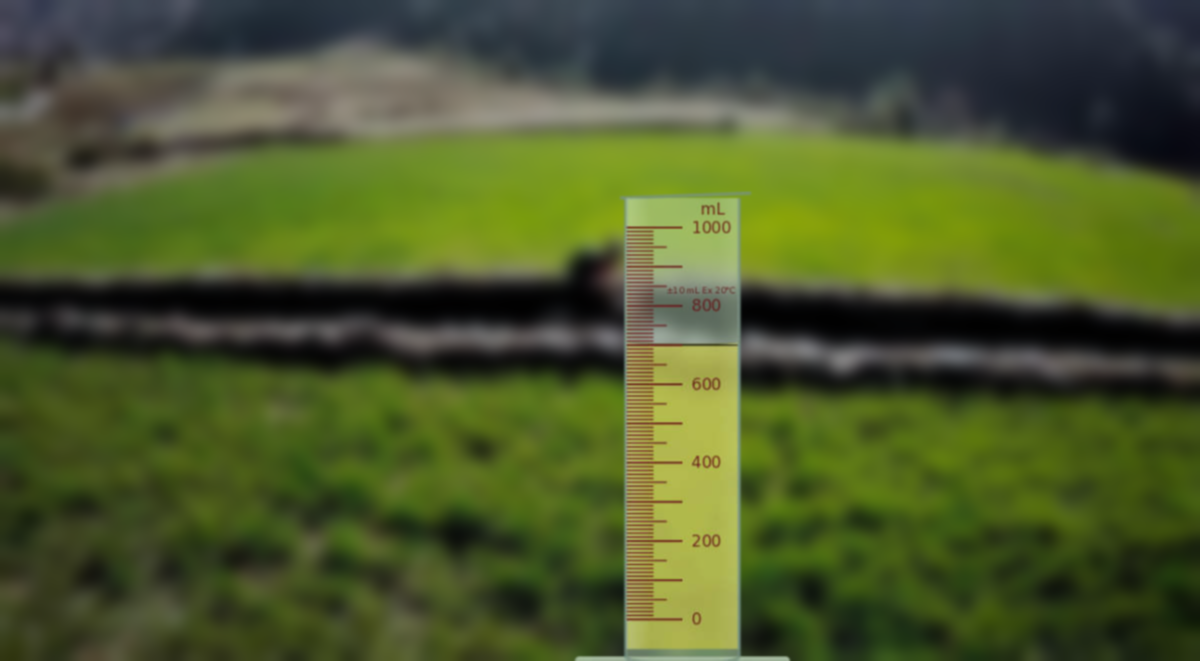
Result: 700mL
